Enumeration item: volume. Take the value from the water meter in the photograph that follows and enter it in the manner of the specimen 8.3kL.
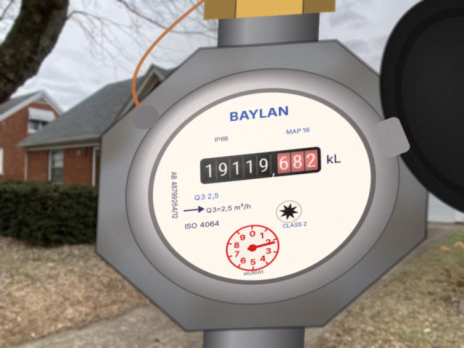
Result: 19119.6822kL
